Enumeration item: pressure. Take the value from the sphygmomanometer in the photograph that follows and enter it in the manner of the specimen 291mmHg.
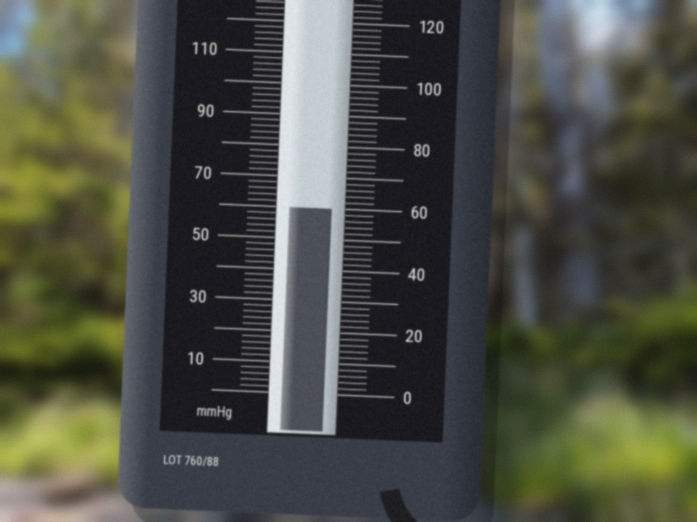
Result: 60mmHg
